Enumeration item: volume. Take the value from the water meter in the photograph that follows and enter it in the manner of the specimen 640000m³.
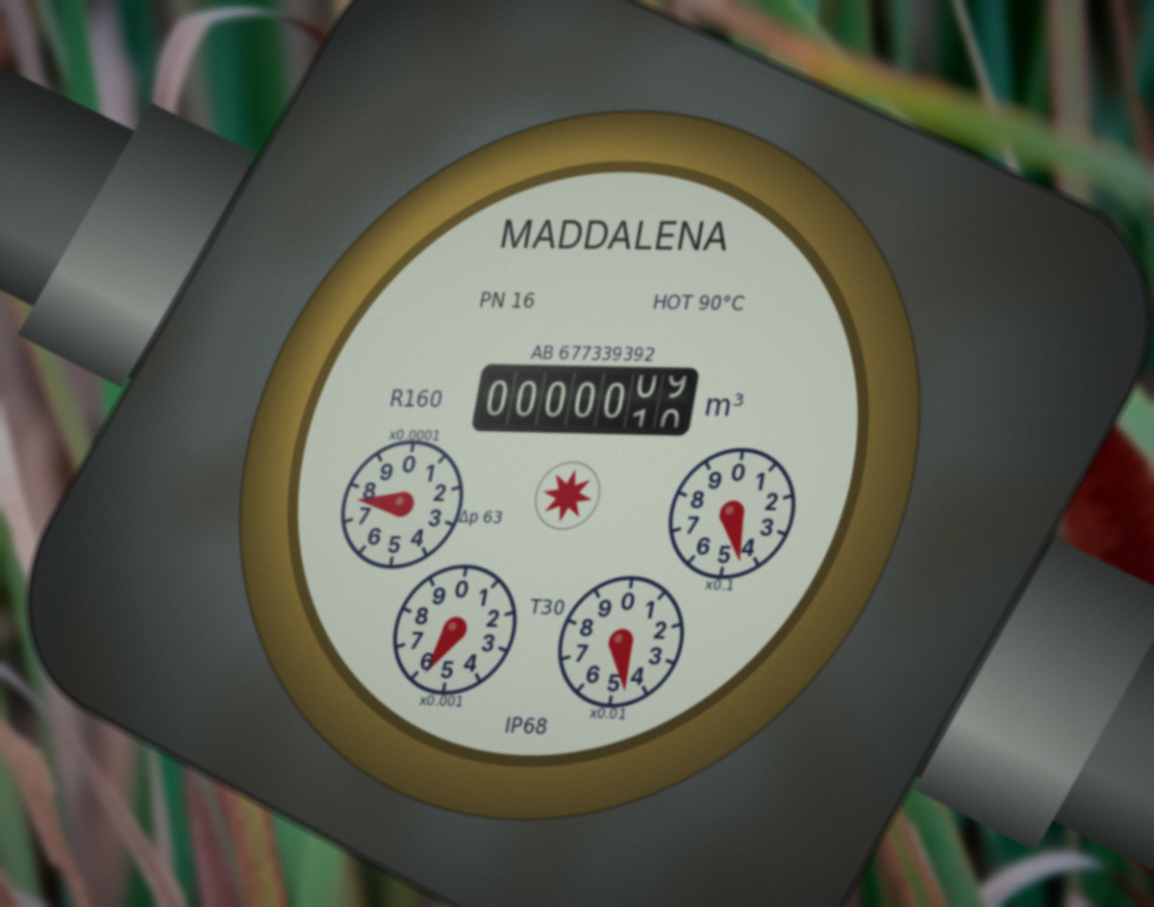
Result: 9.4457m³
